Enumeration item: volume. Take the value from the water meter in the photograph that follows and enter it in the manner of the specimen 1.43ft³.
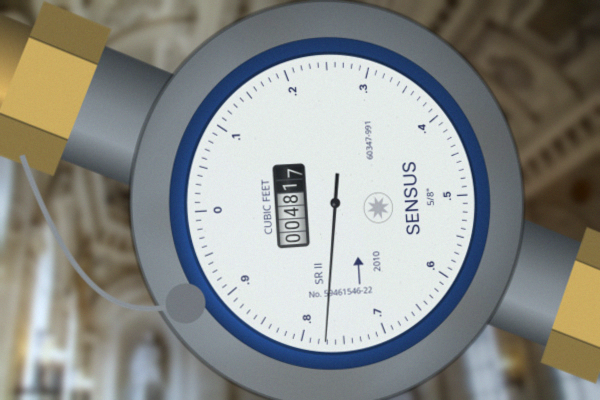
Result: 4816.77ft³
